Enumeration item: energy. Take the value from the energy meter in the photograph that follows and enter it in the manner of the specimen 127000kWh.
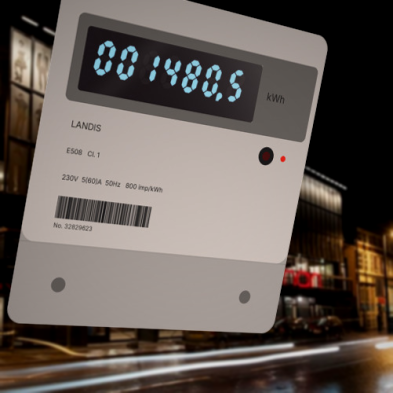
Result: 1480.5kWh
